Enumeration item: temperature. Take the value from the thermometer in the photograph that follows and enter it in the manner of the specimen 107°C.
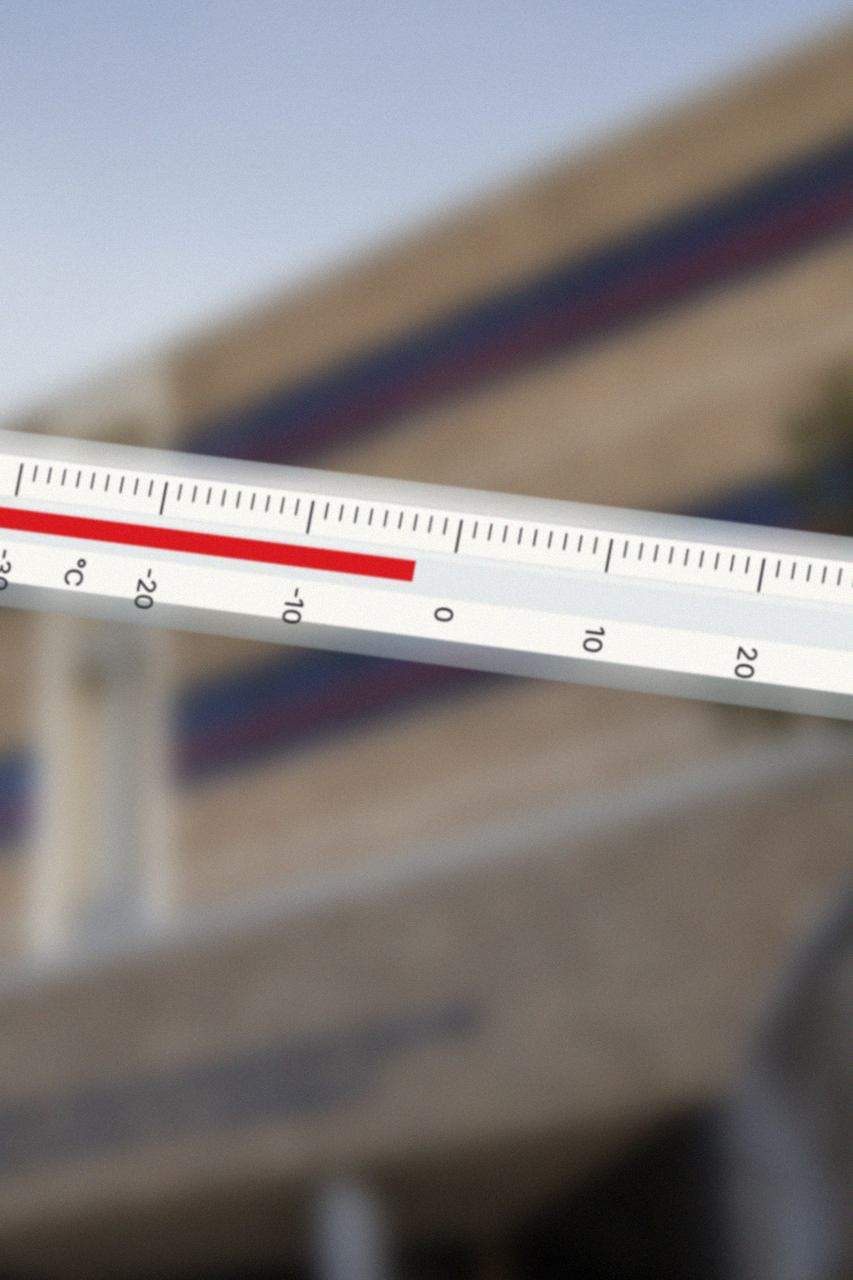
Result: -2.5°C
